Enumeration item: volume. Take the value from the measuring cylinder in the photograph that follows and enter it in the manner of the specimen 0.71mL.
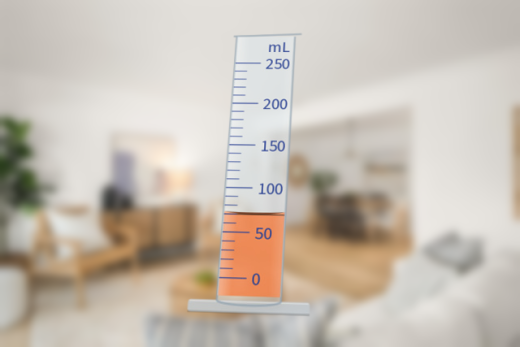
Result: 70mL
